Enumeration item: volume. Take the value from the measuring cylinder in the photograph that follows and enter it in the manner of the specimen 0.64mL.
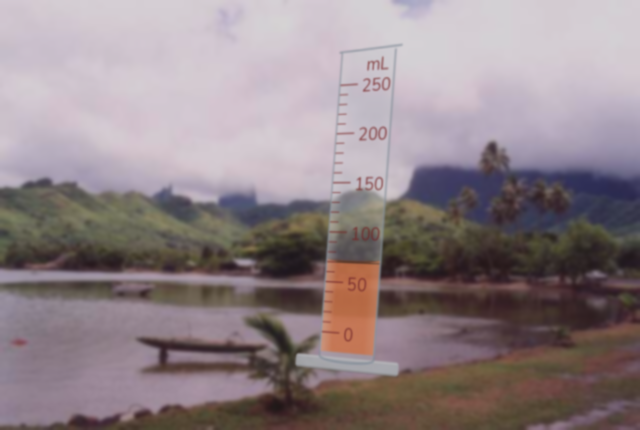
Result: 70mL
